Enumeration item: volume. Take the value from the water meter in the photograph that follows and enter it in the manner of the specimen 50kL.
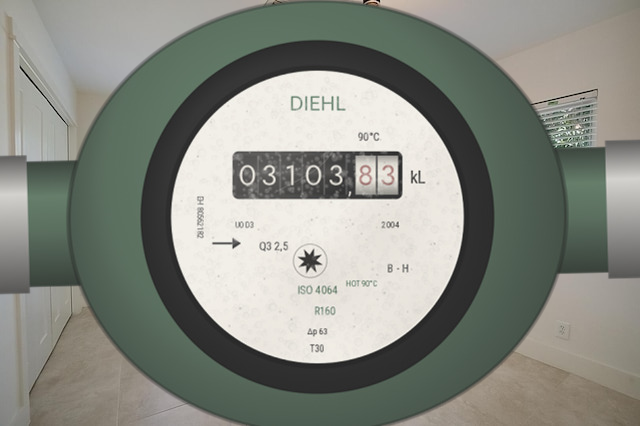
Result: 3103.83kL
